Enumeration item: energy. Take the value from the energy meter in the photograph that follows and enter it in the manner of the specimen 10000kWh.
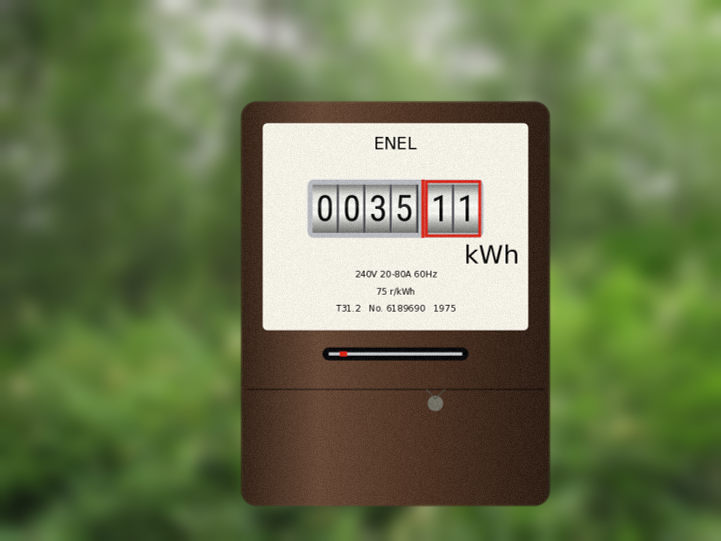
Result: 35.11kWh
